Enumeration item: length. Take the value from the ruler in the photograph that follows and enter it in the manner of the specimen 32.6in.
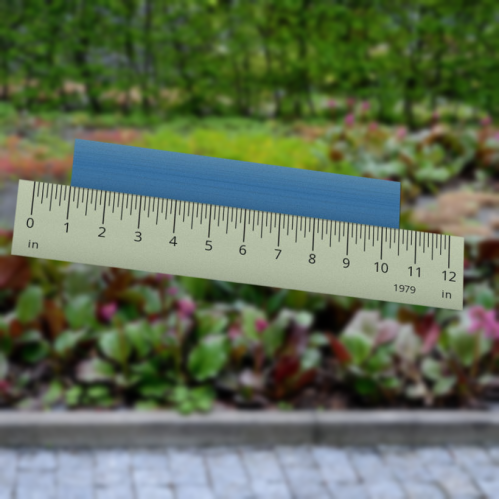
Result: 9.5in
